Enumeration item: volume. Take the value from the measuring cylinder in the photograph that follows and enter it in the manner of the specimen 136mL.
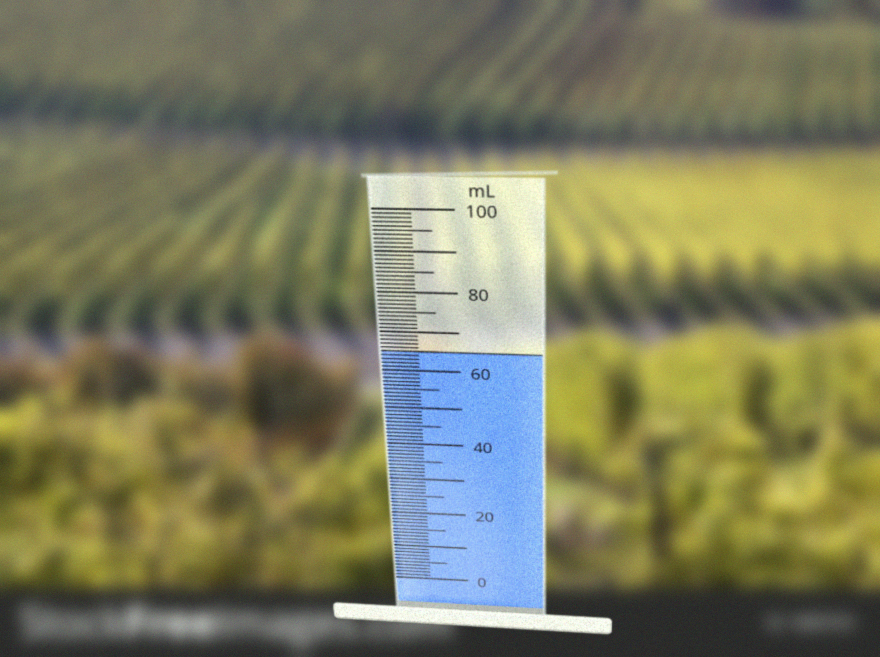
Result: 65mL
